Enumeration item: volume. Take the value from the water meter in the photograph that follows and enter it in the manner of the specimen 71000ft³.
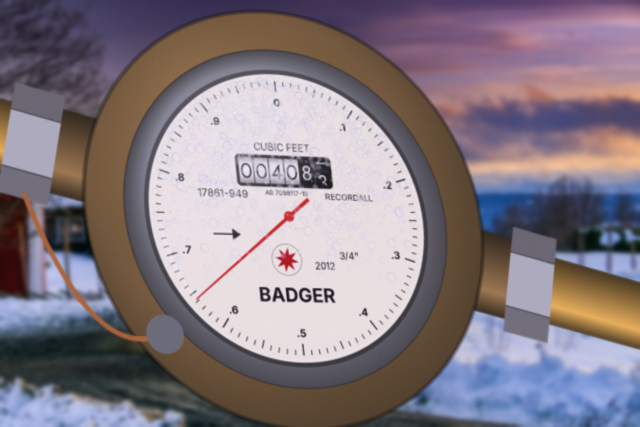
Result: 4082.64ft³
